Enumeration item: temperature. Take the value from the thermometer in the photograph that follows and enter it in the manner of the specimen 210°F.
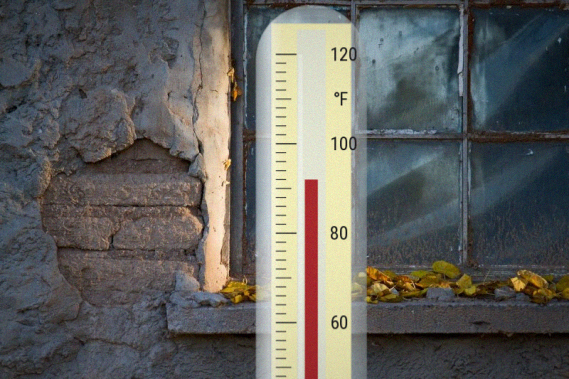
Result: 92°F
